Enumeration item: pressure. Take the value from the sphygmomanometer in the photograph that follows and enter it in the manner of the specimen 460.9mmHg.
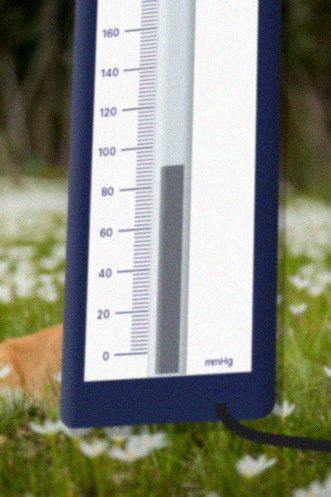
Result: 90mmHg
